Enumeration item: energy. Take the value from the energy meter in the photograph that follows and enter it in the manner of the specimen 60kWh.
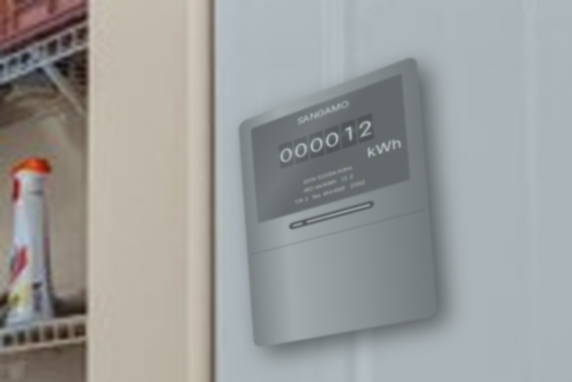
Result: 12kWh
